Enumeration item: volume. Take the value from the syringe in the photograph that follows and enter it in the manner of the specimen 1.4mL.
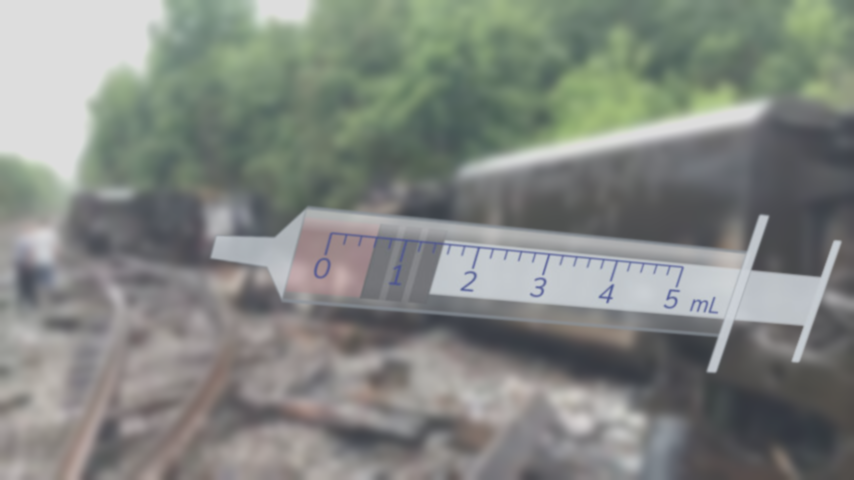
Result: 0.6mL
